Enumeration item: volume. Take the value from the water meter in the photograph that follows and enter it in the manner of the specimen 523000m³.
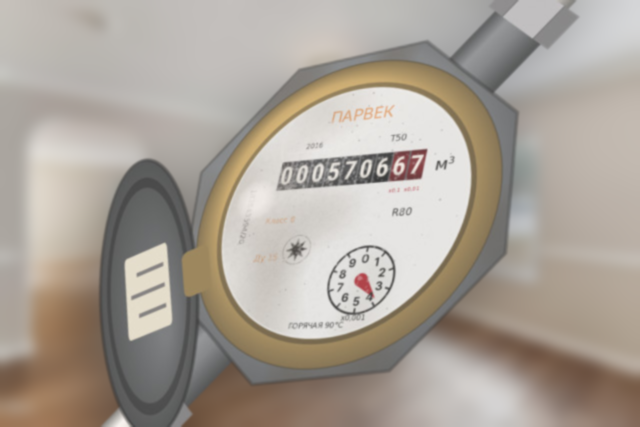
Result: 5706.673m³
